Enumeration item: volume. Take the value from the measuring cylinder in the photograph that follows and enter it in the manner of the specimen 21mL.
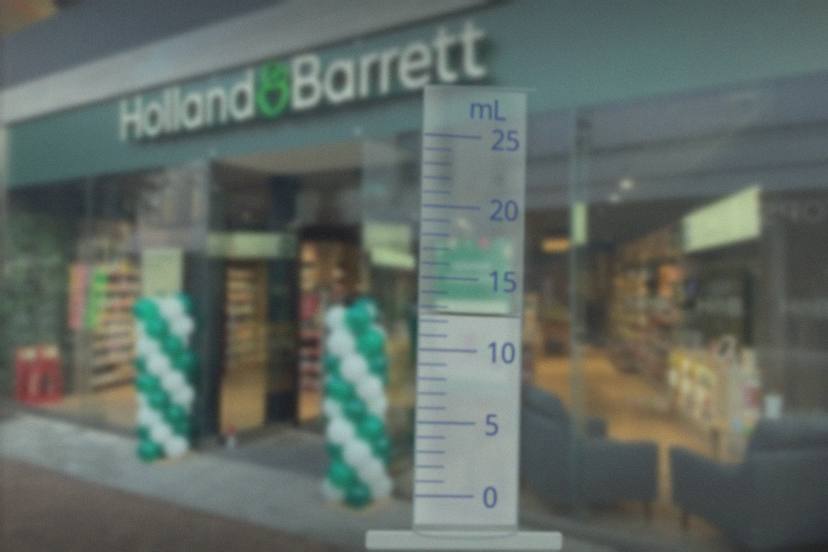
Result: 12.5mL
